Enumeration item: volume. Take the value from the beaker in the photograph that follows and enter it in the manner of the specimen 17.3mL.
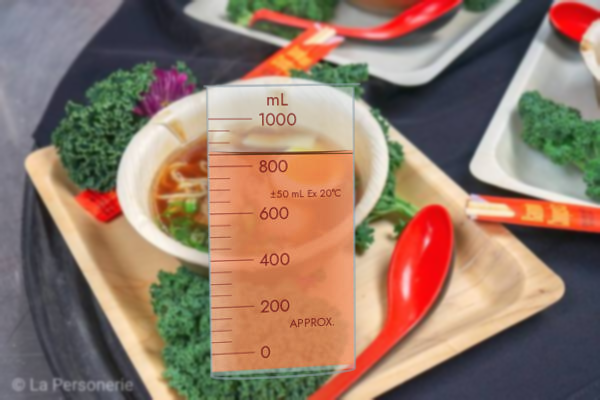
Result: 850mL
